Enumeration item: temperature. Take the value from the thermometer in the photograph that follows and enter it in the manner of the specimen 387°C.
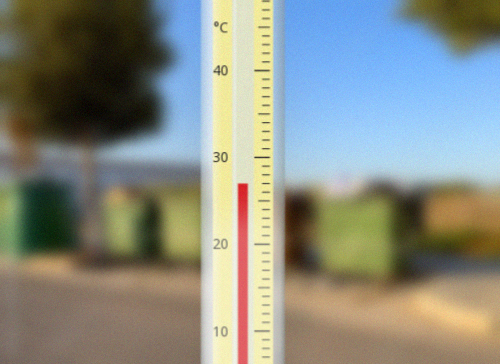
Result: 27°C
